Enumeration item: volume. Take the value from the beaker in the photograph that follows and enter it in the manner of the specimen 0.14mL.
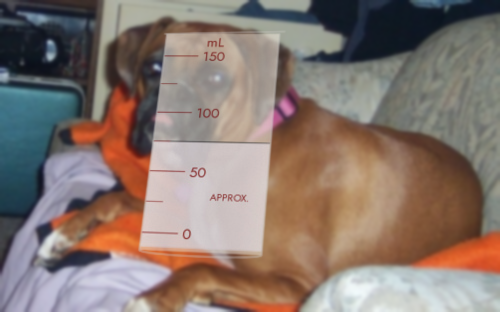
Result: 75mL
